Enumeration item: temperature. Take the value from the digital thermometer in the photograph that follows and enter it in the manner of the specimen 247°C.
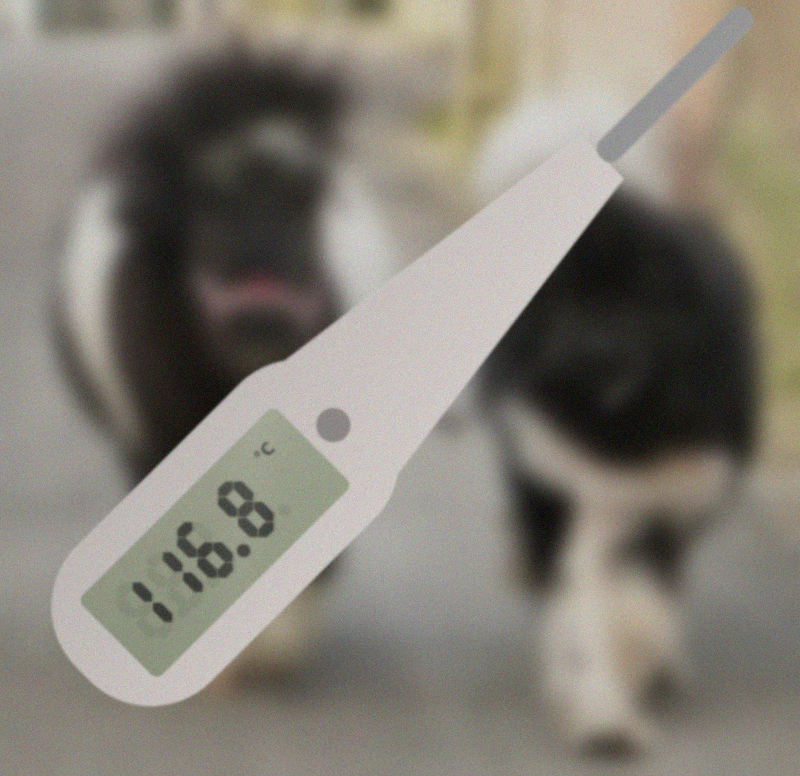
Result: 116.8°C
